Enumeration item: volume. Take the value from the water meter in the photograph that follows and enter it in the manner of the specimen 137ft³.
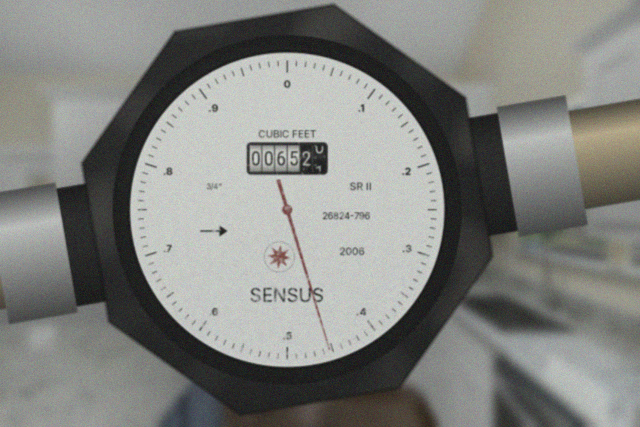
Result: 6520.45ft³
